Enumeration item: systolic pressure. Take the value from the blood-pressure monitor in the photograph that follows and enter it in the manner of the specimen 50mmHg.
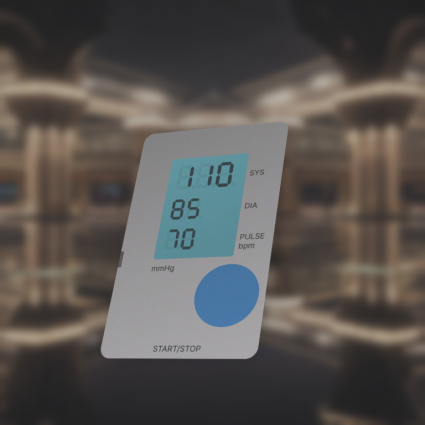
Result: 110mmHg
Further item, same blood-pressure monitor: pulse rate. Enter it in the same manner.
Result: 70bpm
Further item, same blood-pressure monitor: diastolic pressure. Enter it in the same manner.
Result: 85mmHg
